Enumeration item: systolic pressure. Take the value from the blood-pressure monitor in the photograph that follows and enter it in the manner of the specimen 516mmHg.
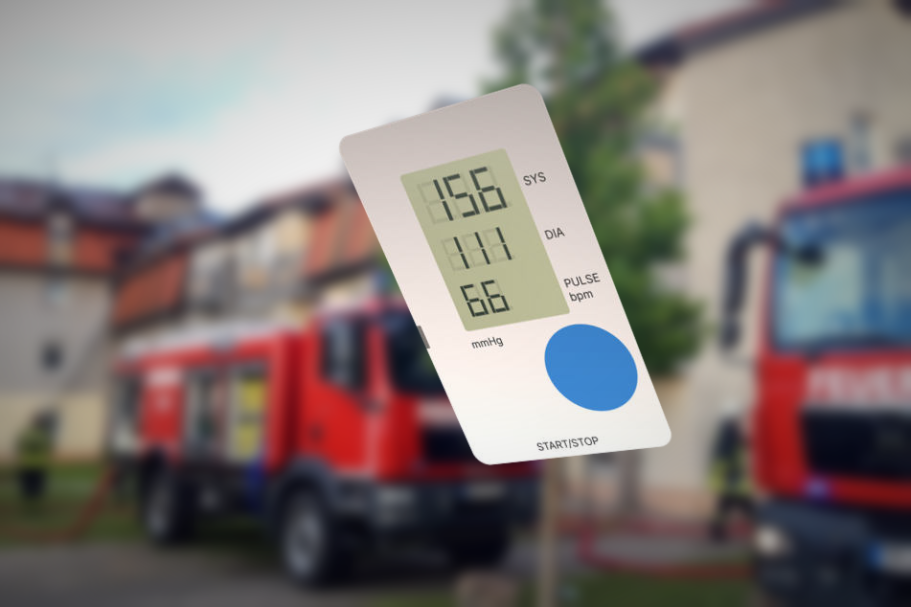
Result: 156mmHg
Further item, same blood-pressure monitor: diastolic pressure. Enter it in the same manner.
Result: 111mmHg
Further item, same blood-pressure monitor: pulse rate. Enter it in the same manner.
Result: 66bpm
